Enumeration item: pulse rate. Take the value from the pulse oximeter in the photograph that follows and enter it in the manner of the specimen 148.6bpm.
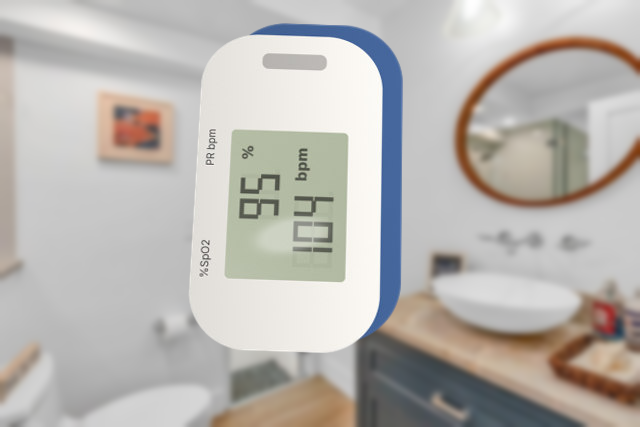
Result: 104bpm
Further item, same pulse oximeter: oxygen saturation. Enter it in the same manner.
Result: 95%
